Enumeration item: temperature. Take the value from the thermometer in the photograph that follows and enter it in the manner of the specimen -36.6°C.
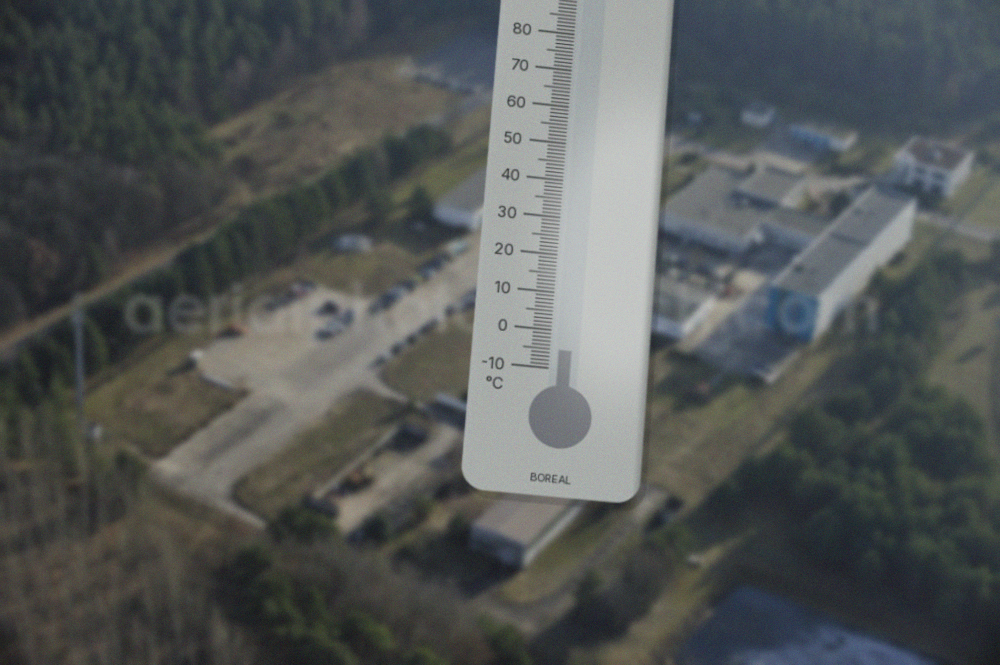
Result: -5°C
